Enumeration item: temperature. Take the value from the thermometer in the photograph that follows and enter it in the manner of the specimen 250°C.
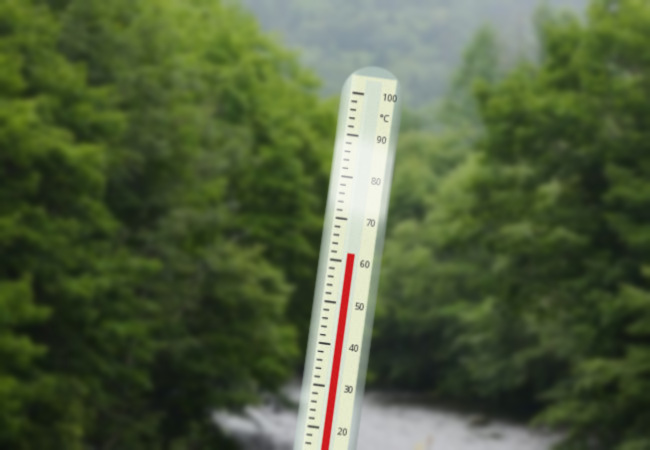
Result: 62°C
